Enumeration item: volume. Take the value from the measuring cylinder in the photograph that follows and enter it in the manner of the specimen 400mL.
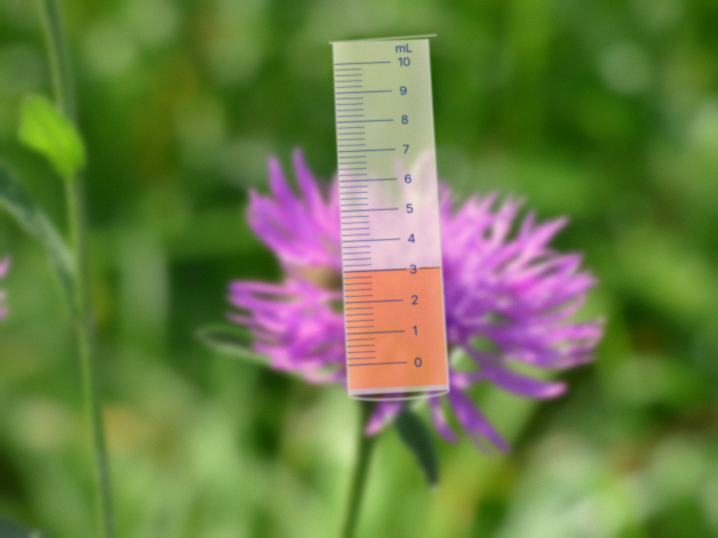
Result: 3mL
